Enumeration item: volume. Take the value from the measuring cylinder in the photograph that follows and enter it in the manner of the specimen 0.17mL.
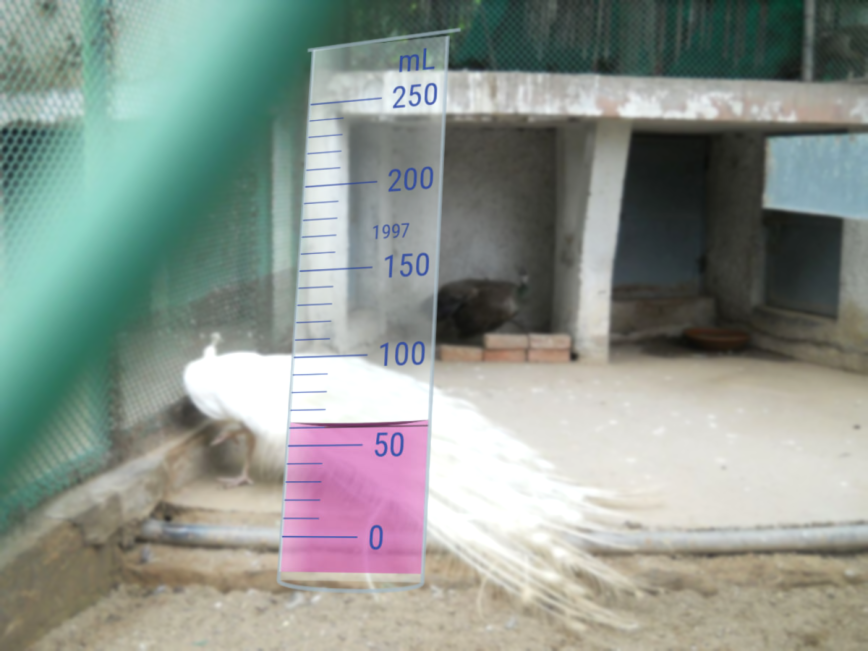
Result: 60mL
